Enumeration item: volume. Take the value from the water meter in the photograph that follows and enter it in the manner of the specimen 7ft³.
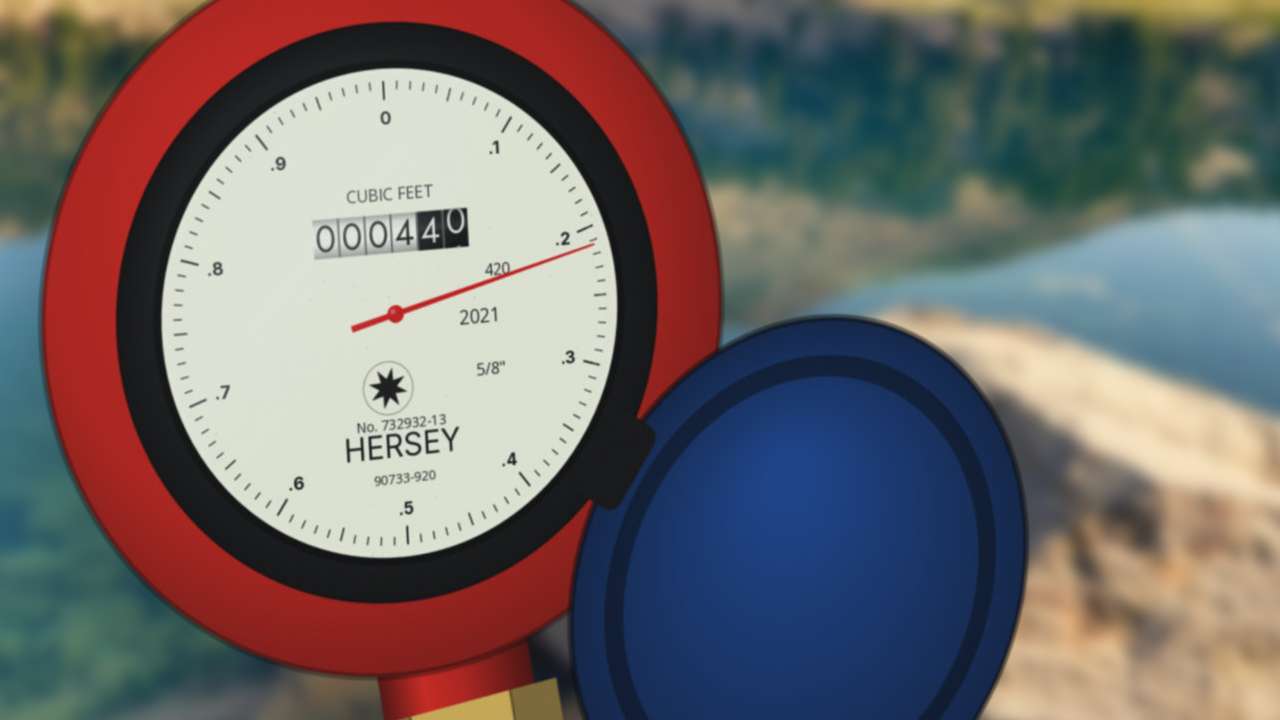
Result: 440.21ft³
